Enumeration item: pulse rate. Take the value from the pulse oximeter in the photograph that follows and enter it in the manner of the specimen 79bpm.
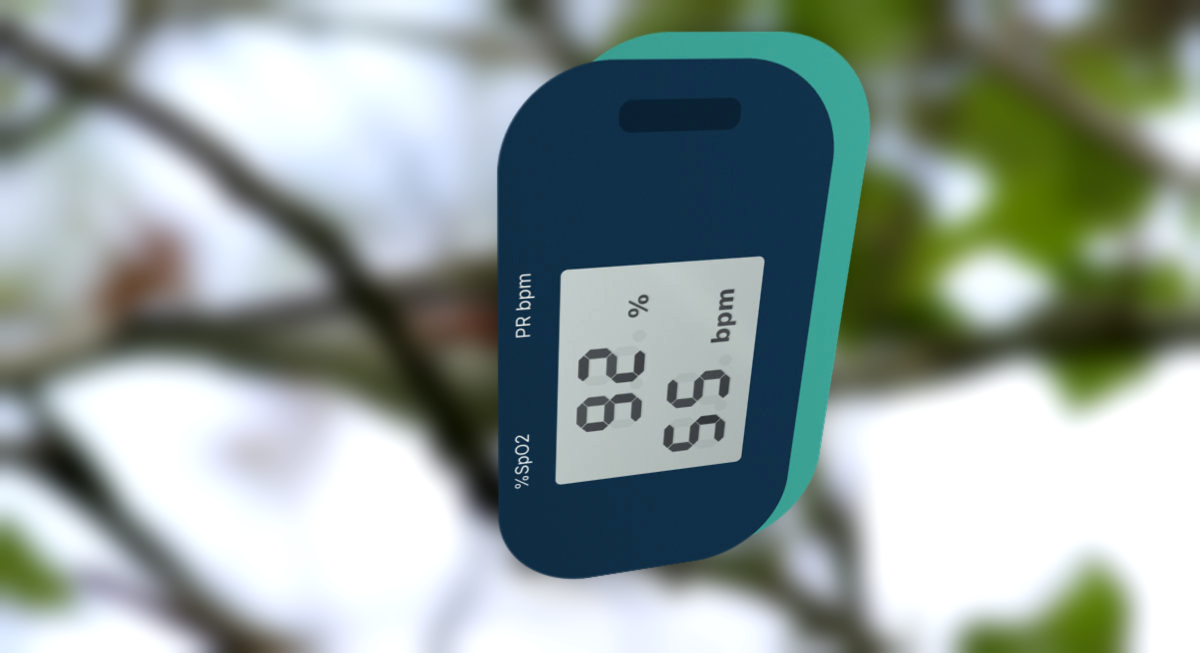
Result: 55bpm
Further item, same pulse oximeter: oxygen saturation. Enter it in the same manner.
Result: 92%
